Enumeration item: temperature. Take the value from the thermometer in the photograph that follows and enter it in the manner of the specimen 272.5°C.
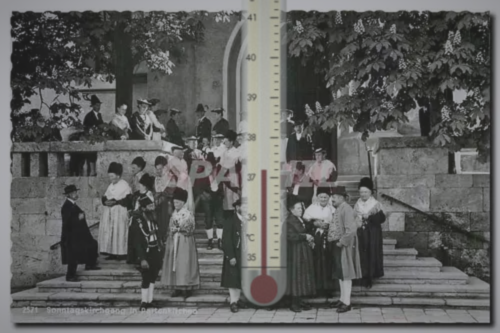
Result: 37.2°C
